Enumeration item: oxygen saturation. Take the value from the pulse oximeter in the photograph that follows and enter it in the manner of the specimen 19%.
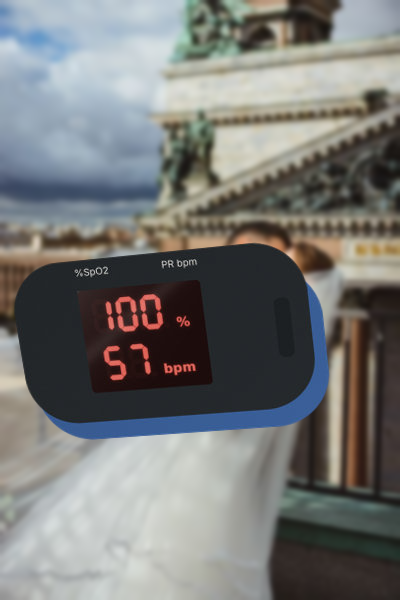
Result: 100%
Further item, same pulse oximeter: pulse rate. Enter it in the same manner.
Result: 57bpm
